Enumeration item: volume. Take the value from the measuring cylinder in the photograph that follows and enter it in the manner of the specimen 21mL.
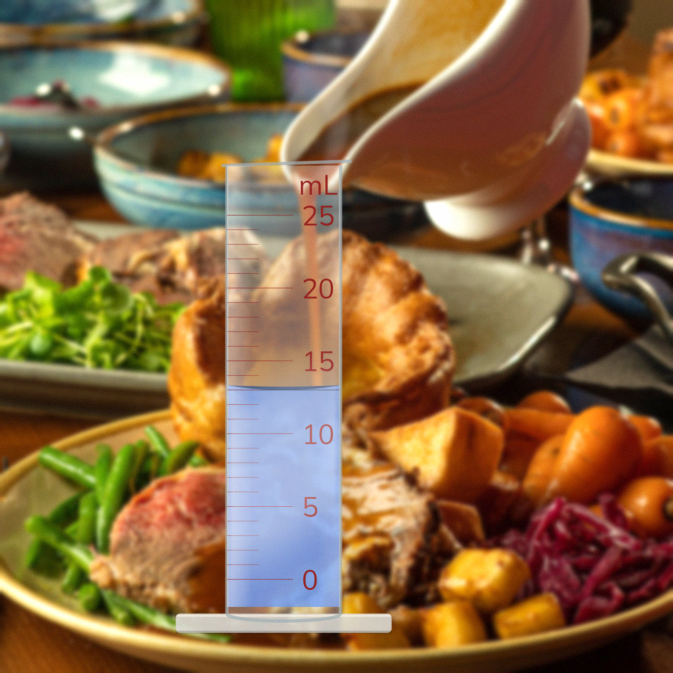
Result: 13mL
